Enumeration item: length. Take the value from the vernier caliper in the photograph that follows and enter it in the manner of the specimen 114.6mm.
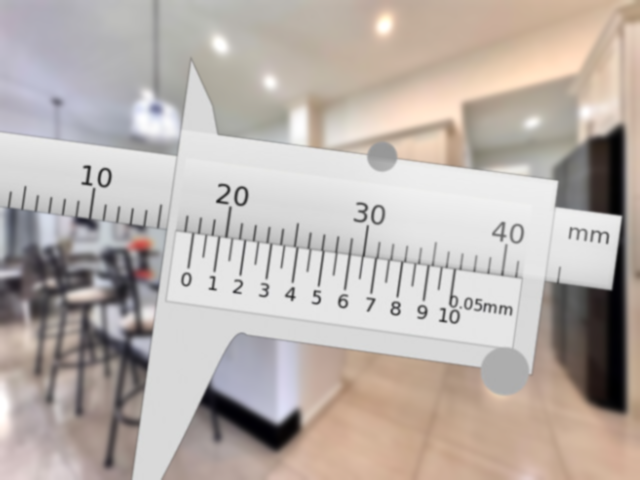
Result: 17.6mm
